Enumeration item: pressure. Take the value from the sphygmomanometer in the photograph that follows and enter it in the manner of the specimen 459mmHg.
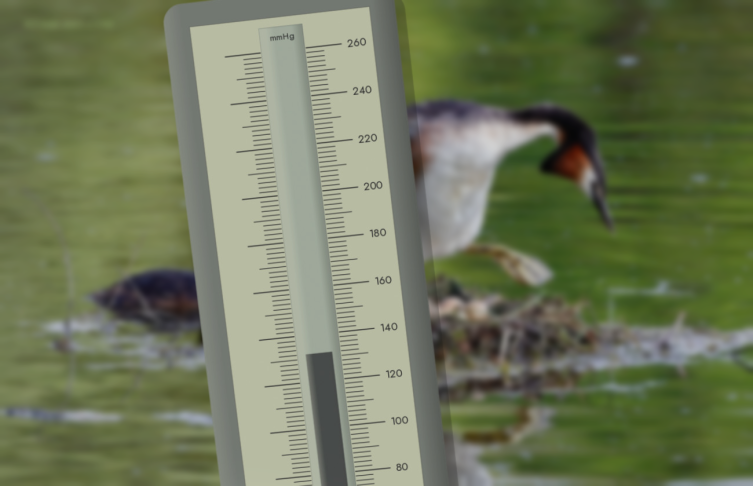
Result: 132mmHg
